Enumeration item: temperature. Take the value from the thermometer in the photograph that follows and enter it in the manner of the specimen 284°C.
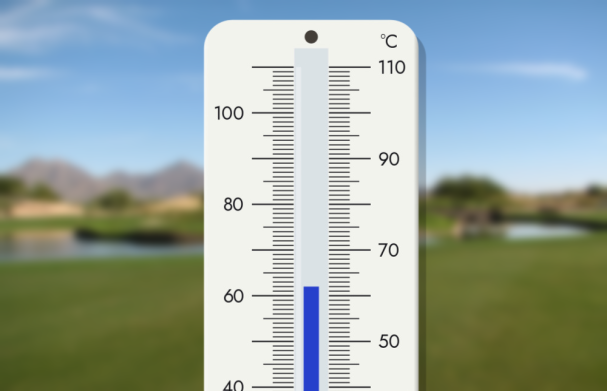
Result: 62°C
